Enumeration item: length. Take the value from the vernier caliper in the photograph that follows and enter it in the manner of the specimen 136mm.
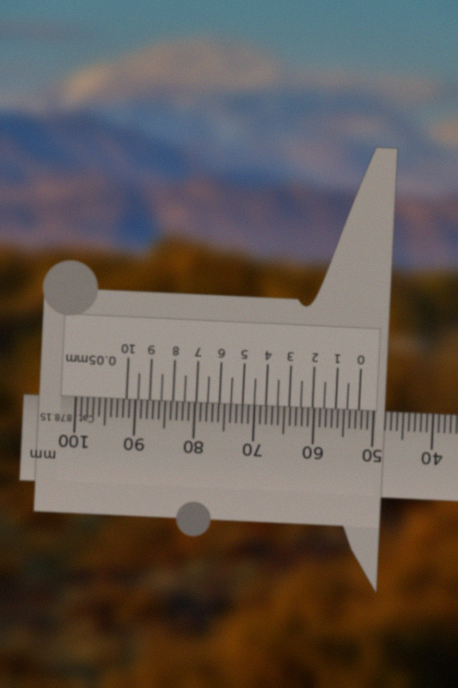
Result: 52.5mm
